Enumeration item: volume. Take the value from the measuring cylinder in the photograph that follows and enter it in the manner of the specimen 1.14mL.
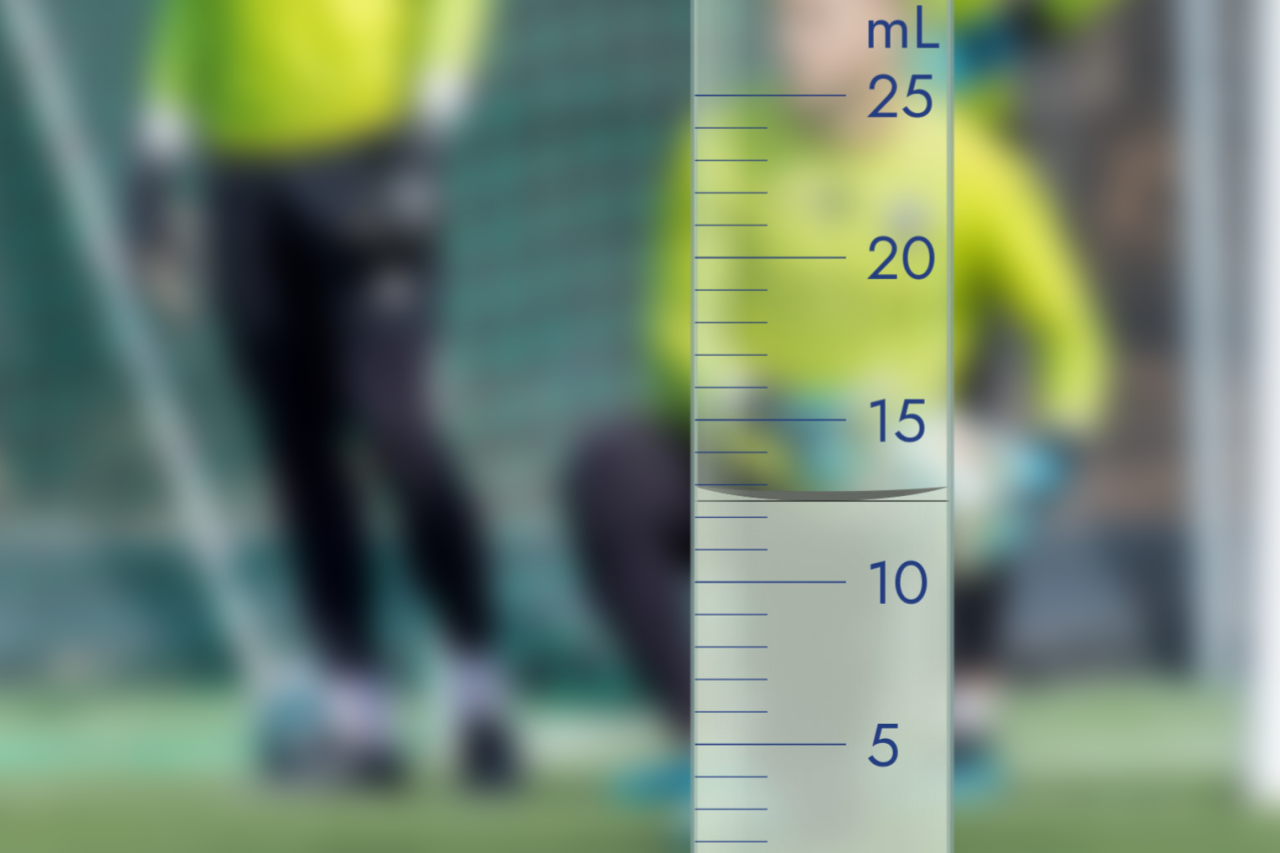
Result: 12.5mL
